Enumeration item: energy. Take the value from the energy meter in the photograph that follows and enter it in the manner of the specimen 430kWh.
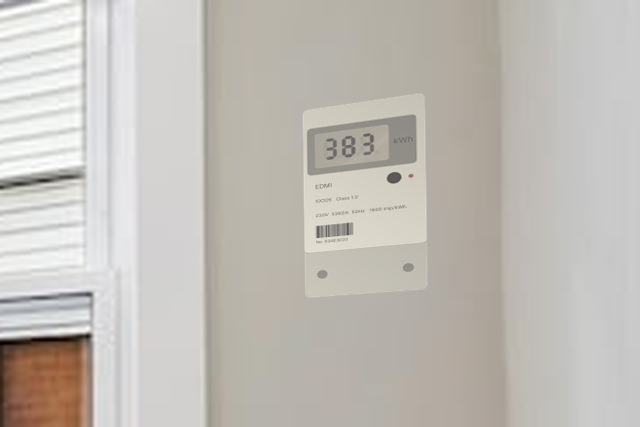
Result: 383kWh
